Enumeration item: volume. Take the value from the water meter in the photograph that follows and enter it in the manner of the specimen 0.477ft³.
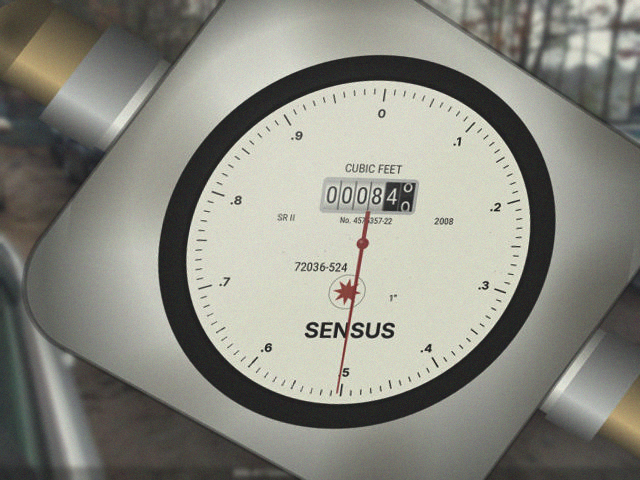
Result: 848.50ft³
